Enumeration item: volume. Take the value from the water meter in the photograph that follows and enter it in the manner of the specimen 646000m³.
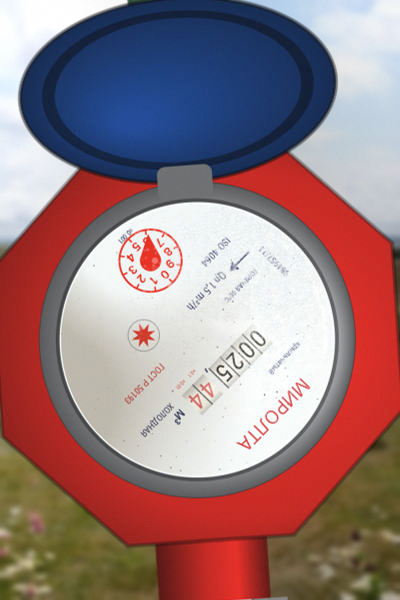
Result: 25.446m³
